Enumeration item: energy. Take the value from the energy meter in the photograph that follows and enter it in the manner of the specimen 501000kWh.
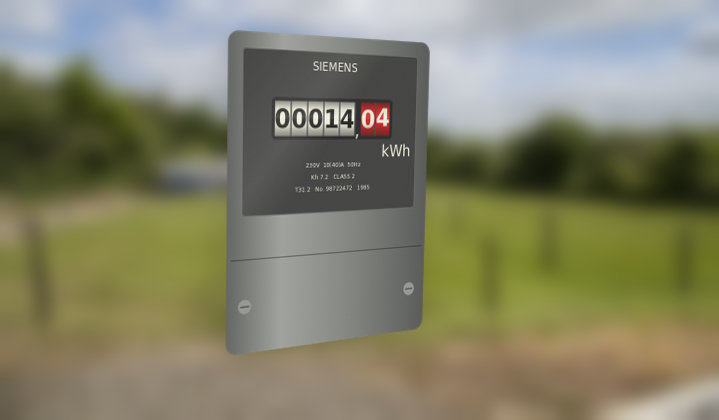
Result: 14.04kWh
